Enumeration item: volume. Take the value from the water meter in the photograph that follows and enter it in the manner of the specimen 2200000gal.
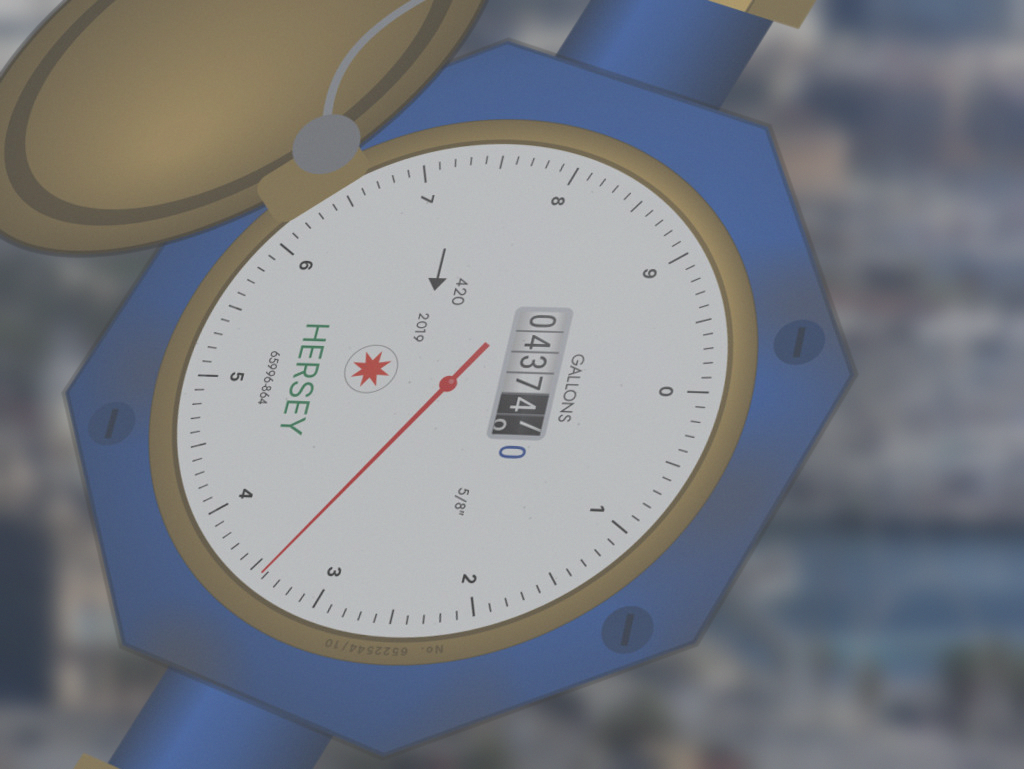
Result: 437473.4gal
